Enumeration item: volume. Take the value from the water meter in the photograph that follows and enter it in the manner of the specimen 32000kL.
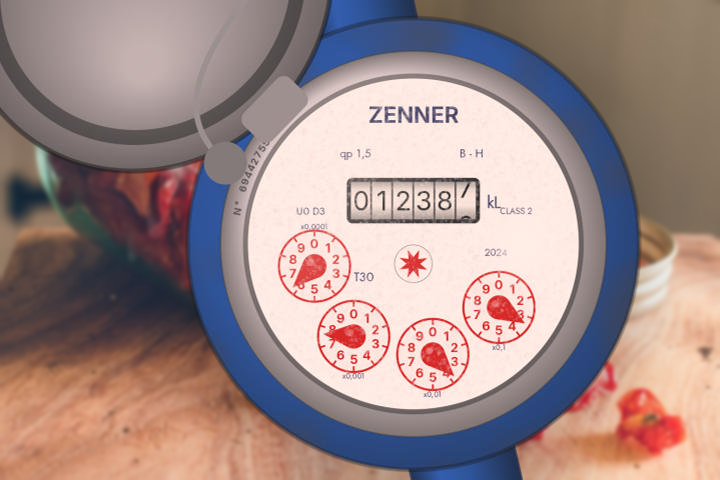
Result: 12387.3376kL
